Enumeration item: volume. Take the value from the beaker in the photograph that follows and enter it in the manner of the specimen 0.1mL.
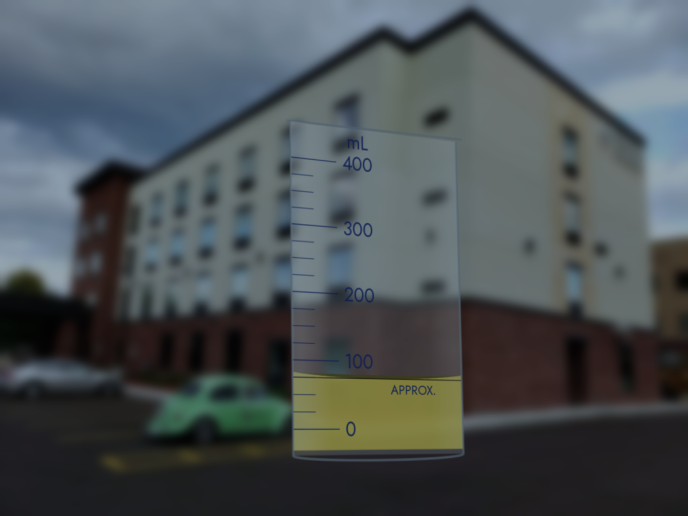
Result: 75mL
